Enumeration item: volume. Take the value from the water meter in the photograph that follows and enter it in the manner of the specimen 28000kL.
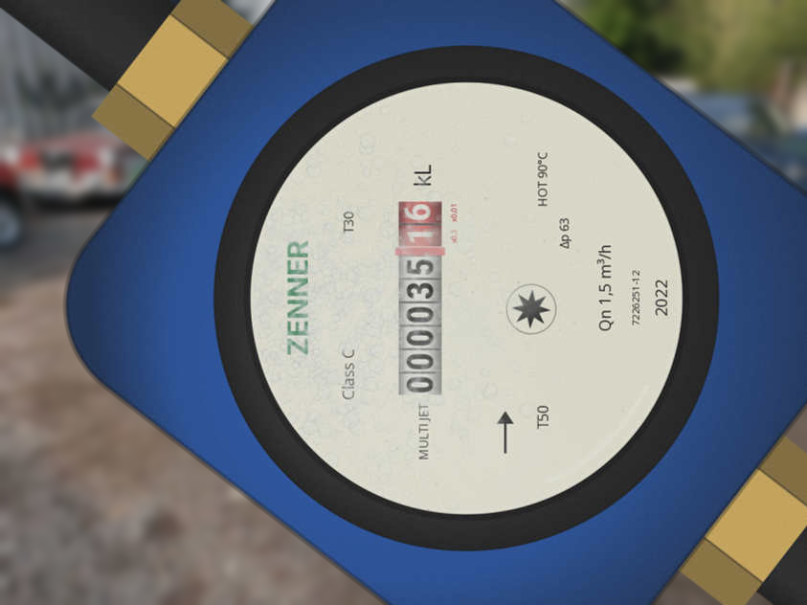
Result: 35.16kL
